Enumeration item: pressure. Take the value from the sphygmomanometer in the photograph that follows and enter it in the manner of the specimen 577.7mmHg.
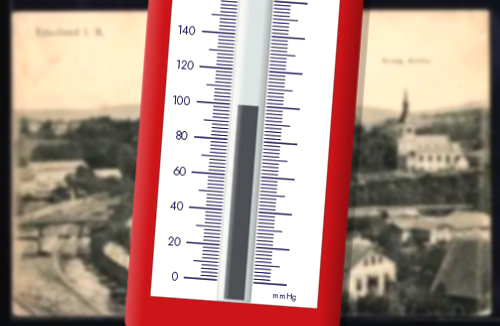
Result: 100mmHg
